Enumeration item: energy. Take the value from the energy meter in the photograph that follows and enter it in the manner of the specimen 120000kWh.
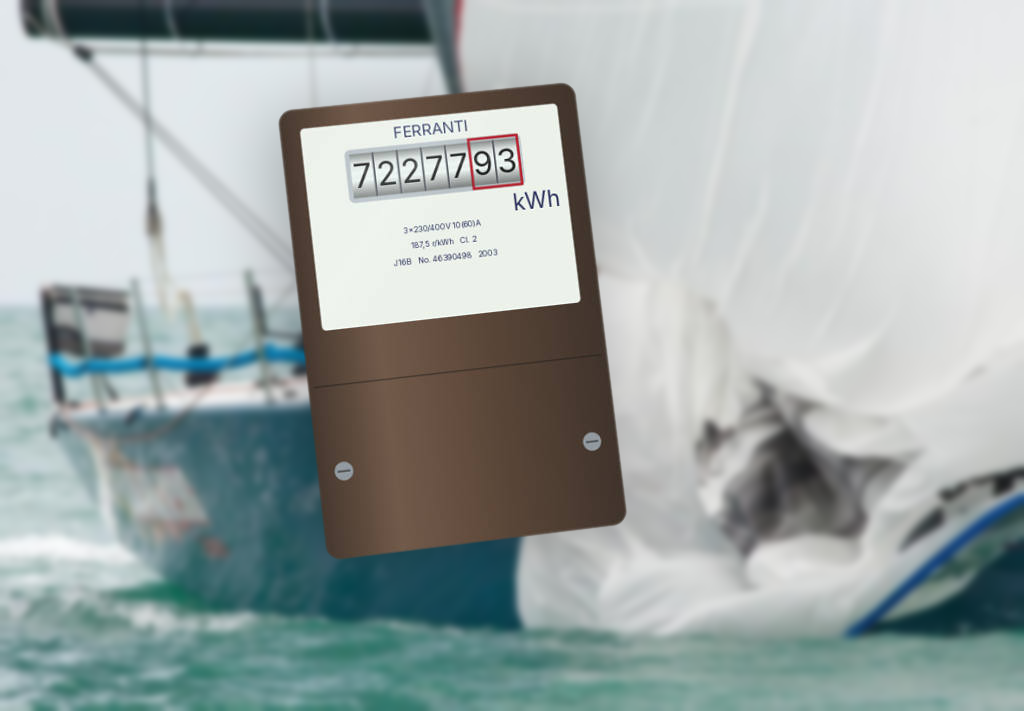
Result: 72277.93kWh
